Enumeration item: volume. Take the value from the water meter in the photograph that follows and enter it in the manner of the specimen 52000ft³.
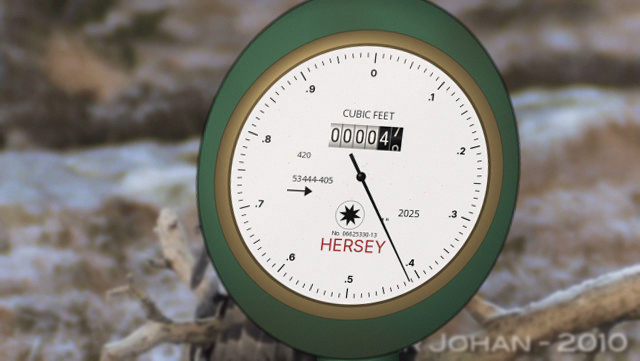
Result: 47.41ft³
